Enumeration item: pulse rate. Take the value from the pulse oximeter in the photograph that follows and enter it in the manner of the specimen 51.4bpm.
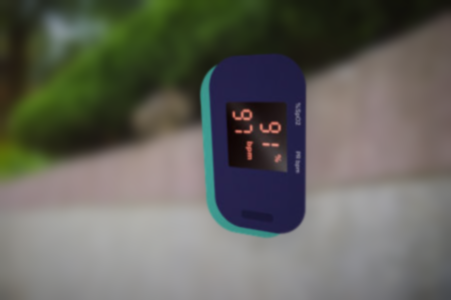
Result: 97bpm
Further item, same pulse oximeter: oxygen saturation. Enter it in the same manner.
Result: 91%
